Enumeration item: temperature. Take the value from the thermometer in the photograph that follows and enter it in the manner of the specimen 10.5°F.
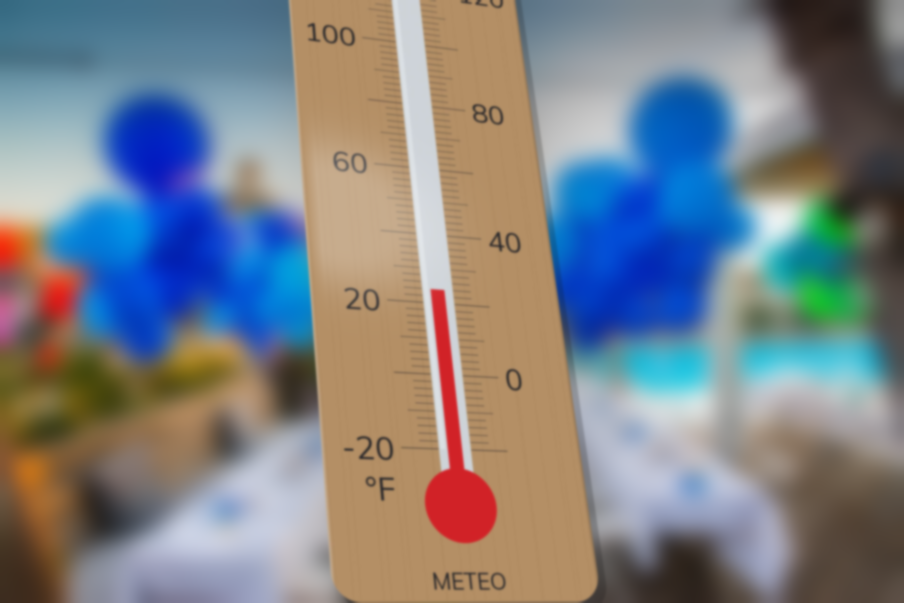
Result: 24°F
